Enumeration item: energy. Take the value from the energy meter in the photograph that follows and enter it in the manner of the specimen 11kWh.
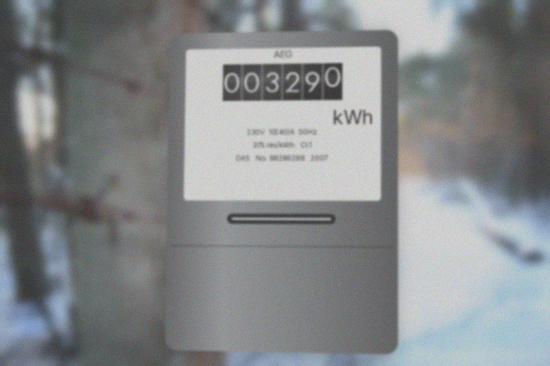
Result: 3290kWh
